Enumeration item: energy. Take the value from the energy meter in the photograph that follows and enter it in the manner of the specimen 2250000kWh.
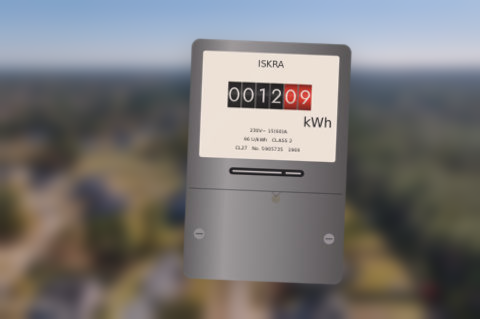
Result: 12.09kWh
